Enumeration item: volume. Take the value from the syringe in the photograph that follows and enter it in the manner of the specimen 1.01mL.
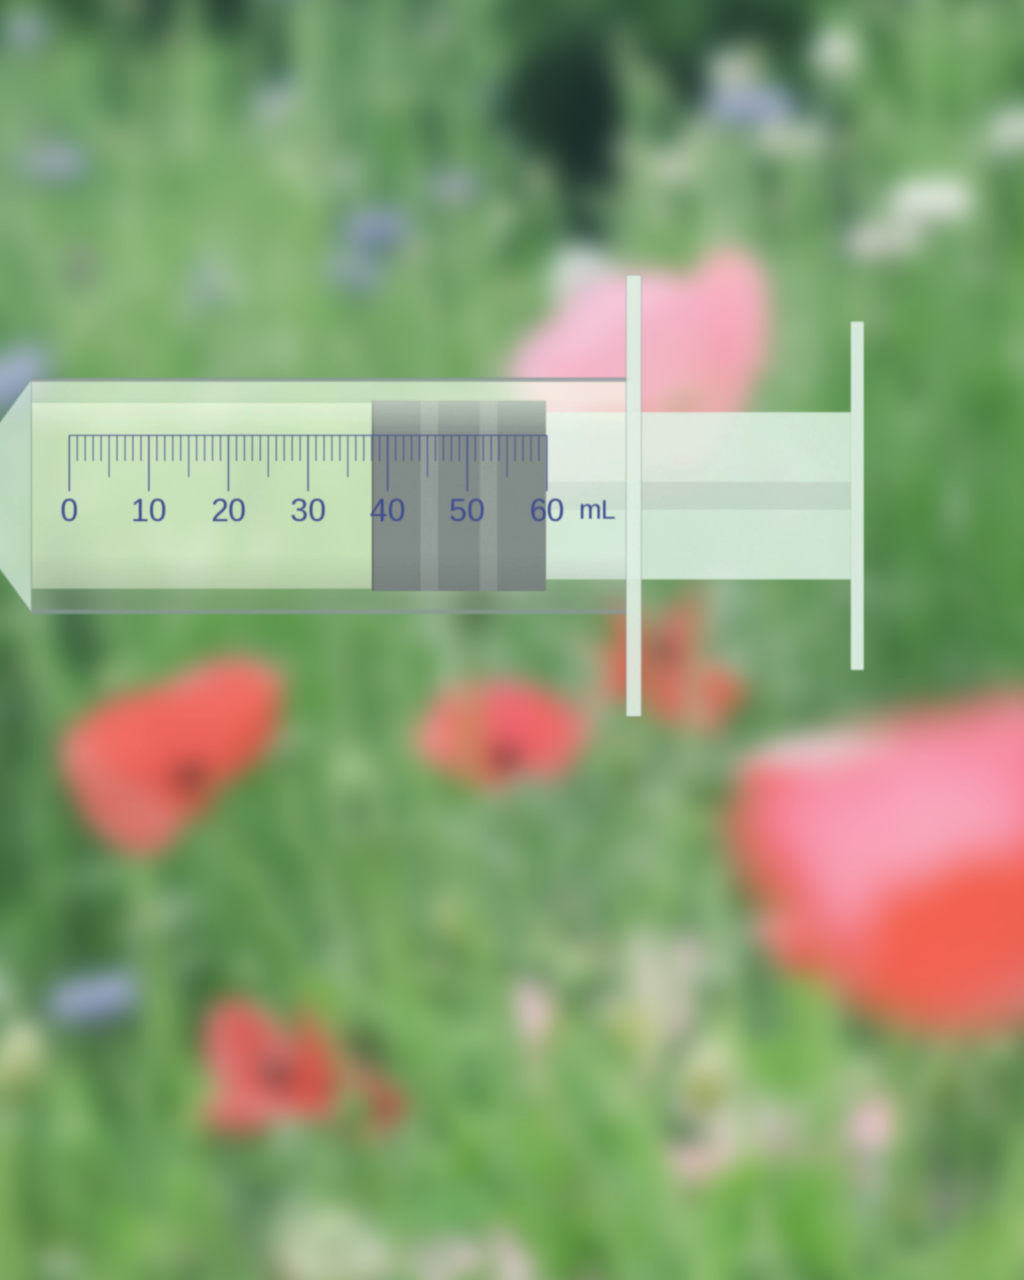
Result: 38mL
